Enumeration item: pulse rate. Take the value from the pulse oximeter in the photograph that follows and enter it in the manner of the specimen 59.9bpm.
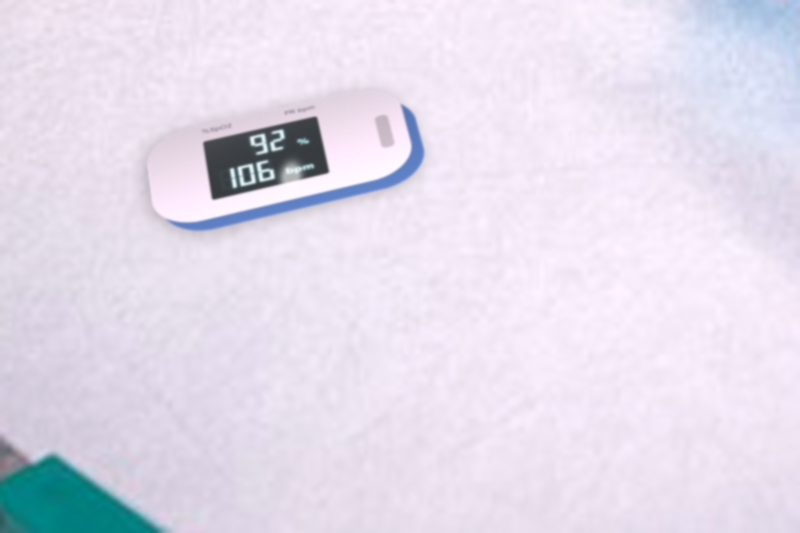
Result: 106bpm
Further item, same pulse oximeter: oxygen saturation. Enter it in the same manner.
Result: 92%
